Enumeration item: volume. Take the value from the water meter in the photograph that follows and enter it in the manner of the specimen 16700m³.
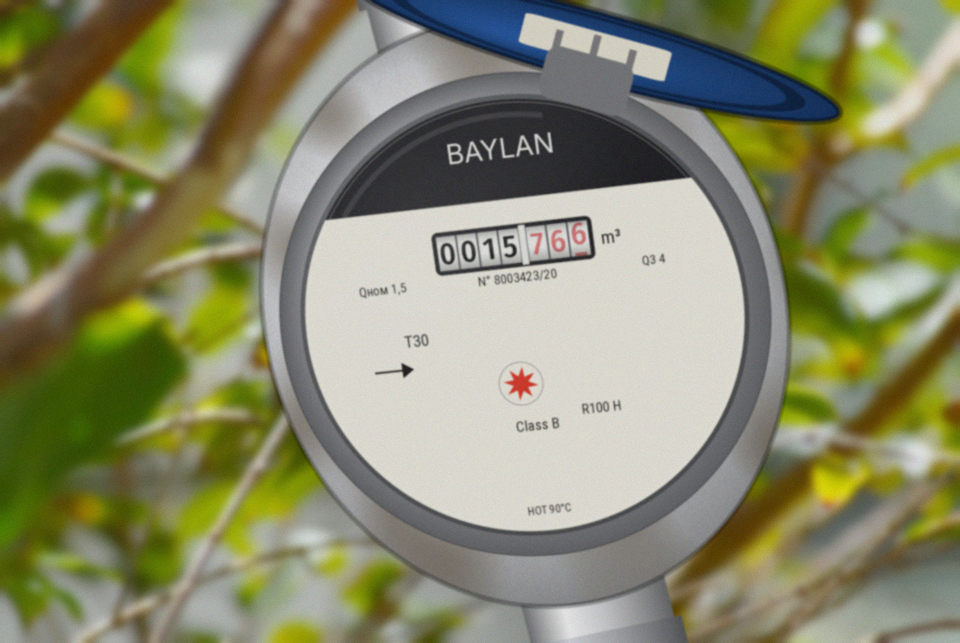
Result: 15.766m³
